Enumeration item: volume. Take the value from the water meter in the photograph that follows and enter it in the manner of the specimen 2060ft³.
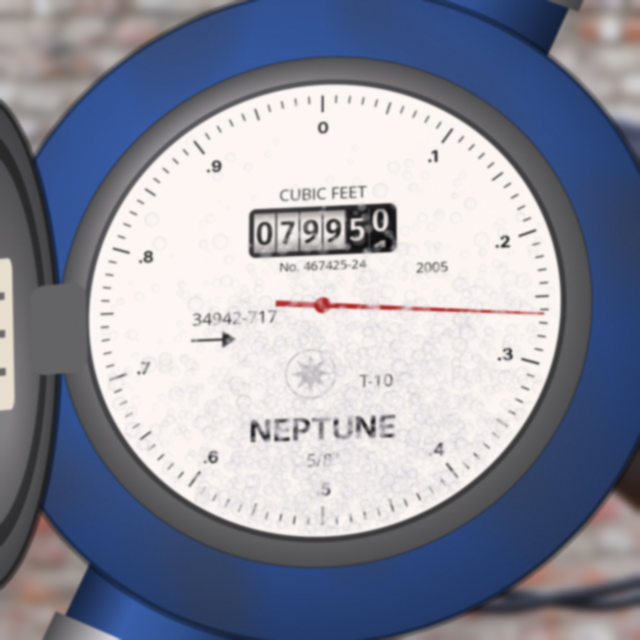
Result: 79950.26ft³
